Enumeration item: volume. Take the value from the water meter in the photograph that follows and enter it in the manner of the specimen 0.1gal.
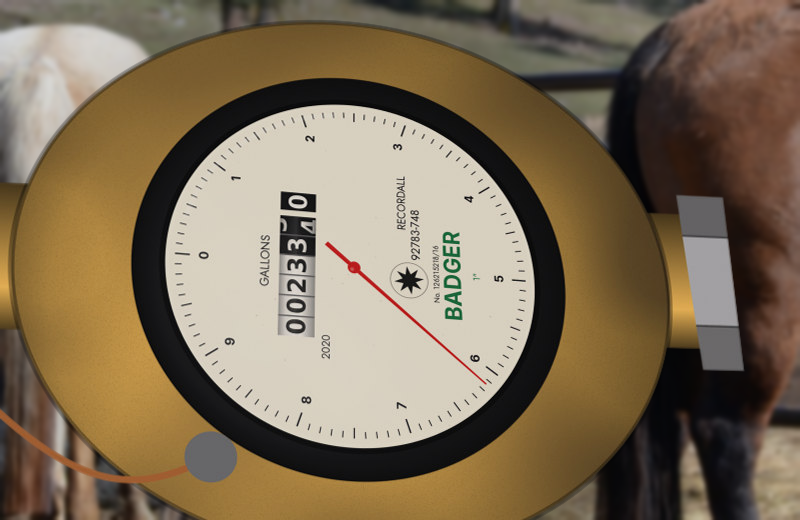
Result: 23336.1gal
